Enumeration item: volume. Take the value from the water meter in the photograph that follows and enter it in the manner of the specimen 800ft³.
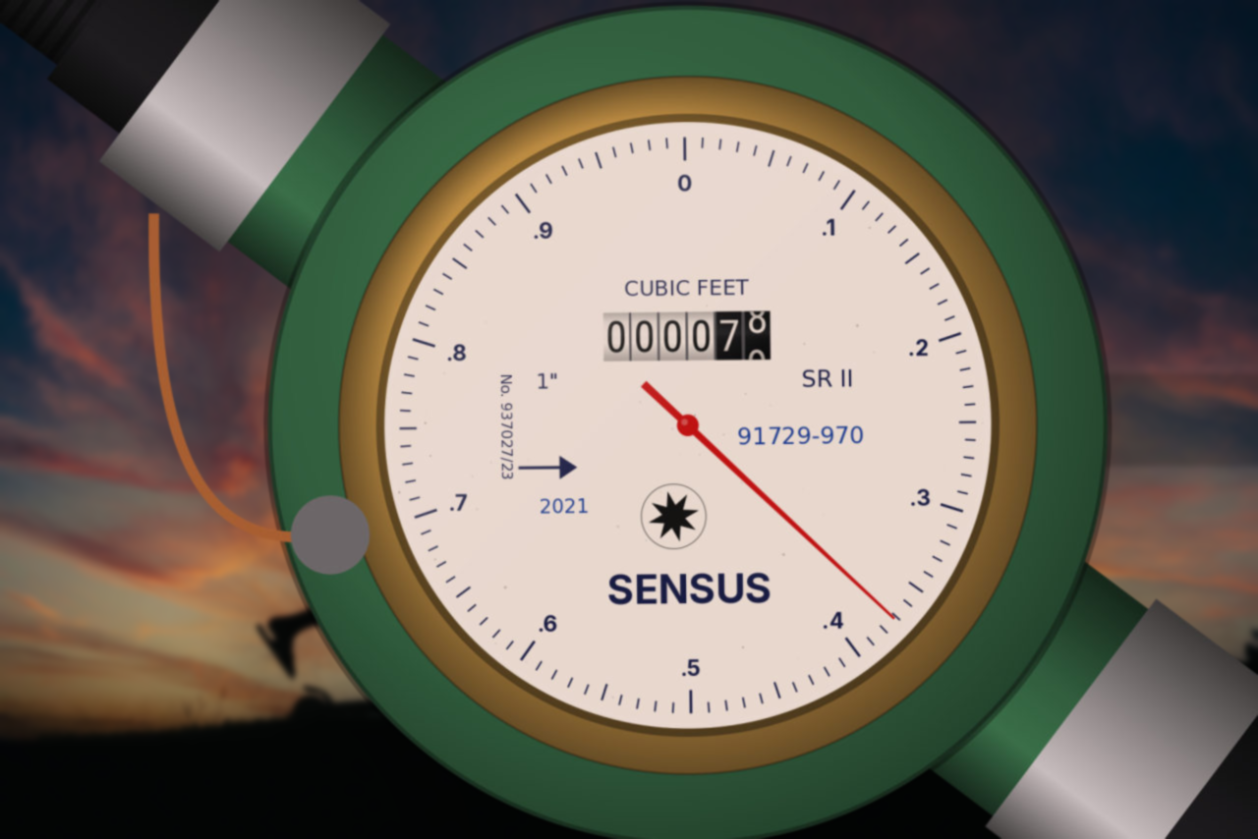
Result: 78.37ft³
